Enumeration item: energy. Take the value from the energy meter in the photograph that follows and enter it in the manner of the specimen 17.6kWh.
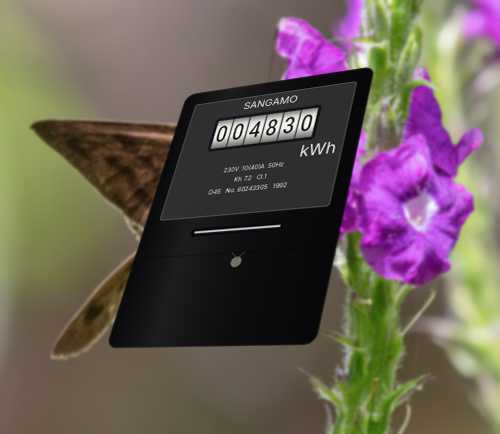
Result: 4830kWh
